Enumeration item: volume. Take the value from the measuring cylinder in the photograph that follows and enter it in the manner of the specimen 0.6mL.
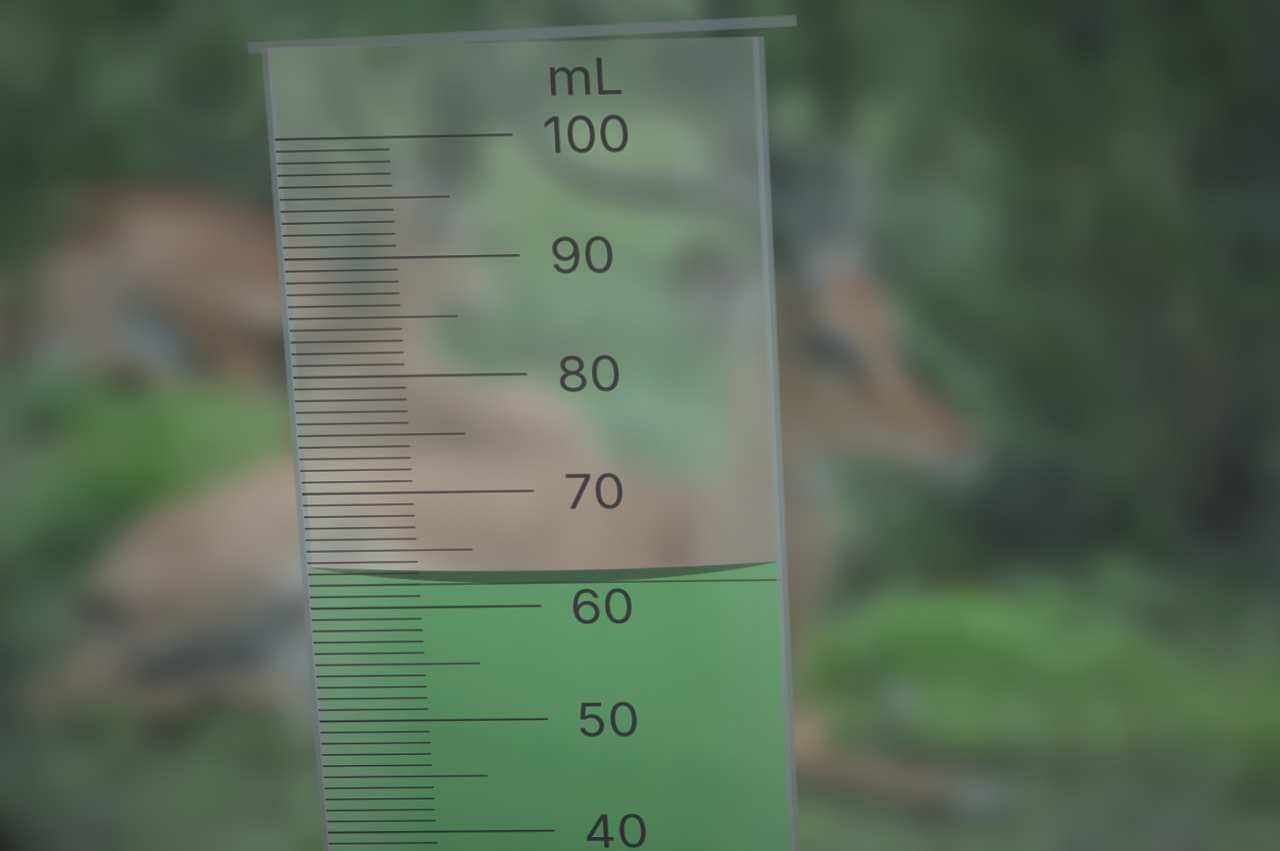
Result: 62mL
